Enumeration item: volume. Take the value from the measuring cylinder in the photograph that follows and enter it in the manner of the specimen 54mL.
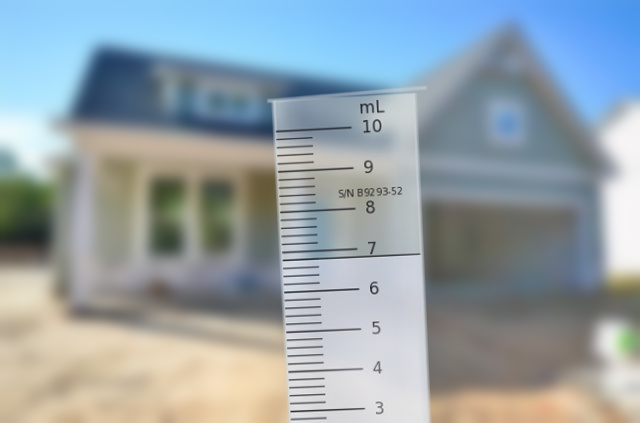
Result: 6.8mL
